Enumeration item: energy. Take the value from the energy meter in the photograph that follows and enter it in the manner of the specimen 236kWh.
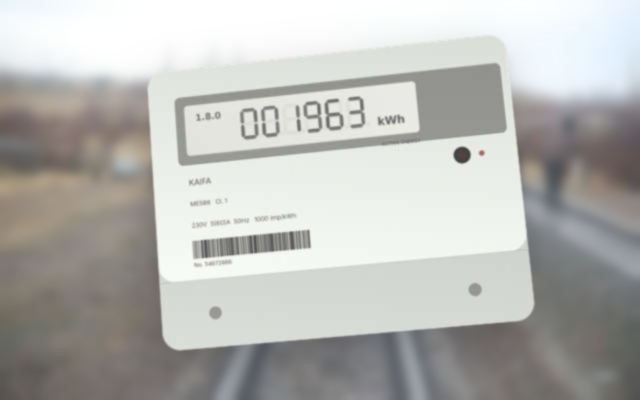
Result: 1963kWh
